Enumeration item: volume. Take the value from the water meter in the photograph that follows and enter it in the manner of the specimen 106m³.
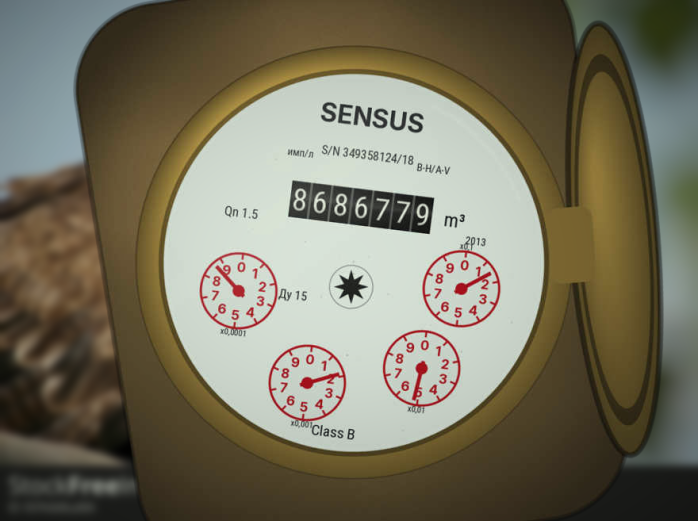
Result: 8686779.1518m³
